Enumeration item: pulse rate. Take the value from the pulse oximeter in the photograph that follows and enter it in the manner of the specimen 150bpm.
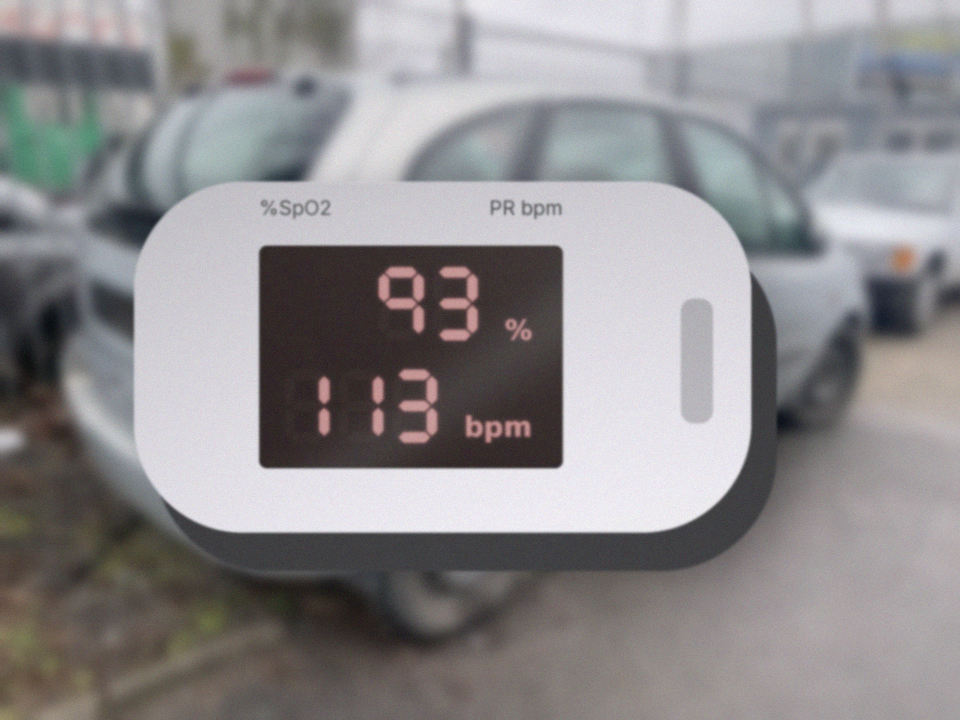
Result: 113bpm
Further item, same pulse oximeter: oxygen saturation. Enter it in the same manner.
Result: 93%
